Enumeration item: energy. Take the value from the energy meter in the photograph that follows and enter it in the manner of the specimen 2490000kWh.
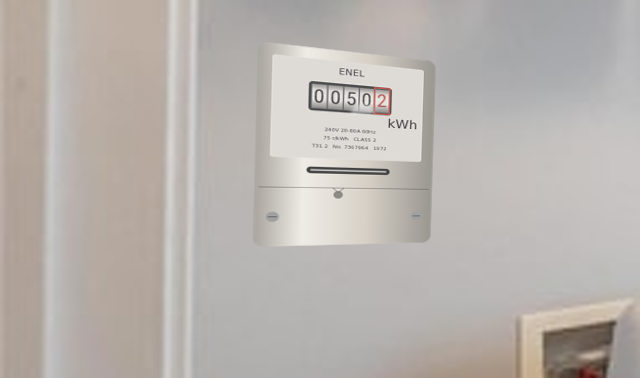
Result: 50.2kWh
